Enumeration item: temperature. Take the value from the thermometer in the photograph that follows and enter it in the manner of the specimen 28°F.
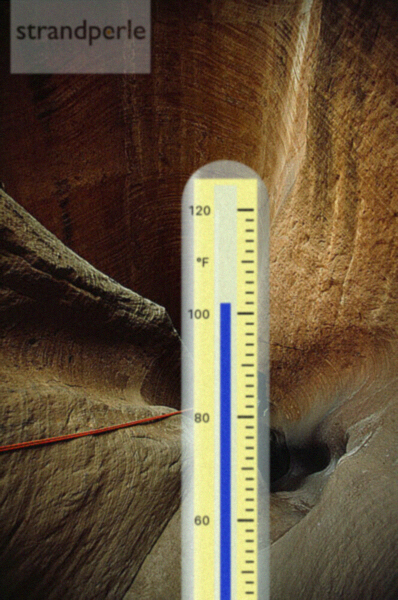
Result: 102°F
